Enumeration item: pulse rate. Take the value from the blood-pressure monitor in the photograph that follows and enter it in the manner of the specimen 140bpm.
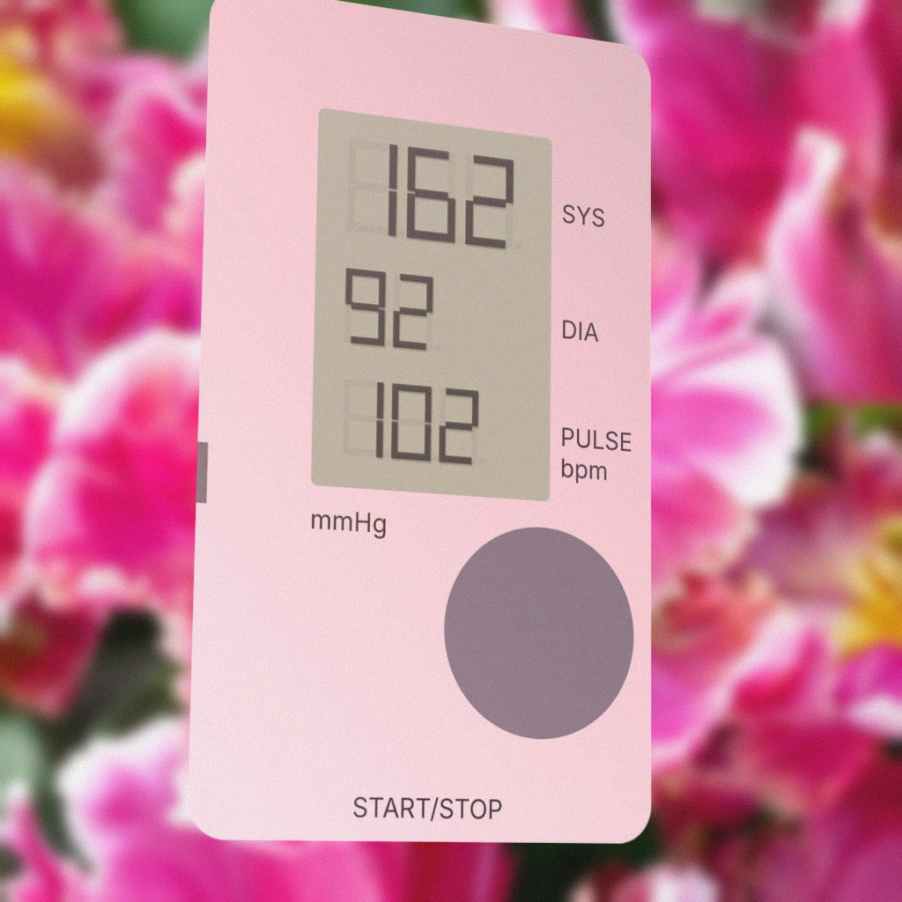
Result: 102bpm
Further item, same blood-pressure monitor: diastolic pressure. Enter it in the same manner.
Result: 92mmHg
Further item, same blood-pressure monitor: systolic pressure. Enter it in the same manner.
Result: 162mmHg
